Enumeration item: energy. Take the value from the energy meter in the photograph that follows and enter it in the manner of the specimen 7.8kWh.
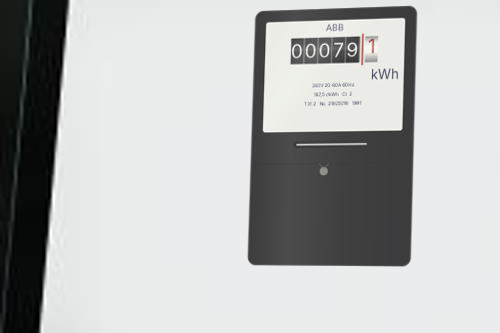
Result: 79.1kWh
